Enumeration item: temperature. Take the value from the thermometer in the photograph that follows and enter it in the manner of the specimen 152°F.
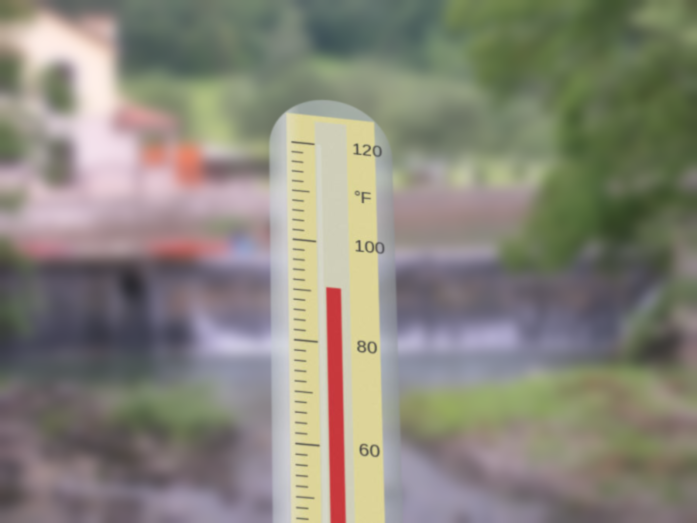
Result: 91°F
